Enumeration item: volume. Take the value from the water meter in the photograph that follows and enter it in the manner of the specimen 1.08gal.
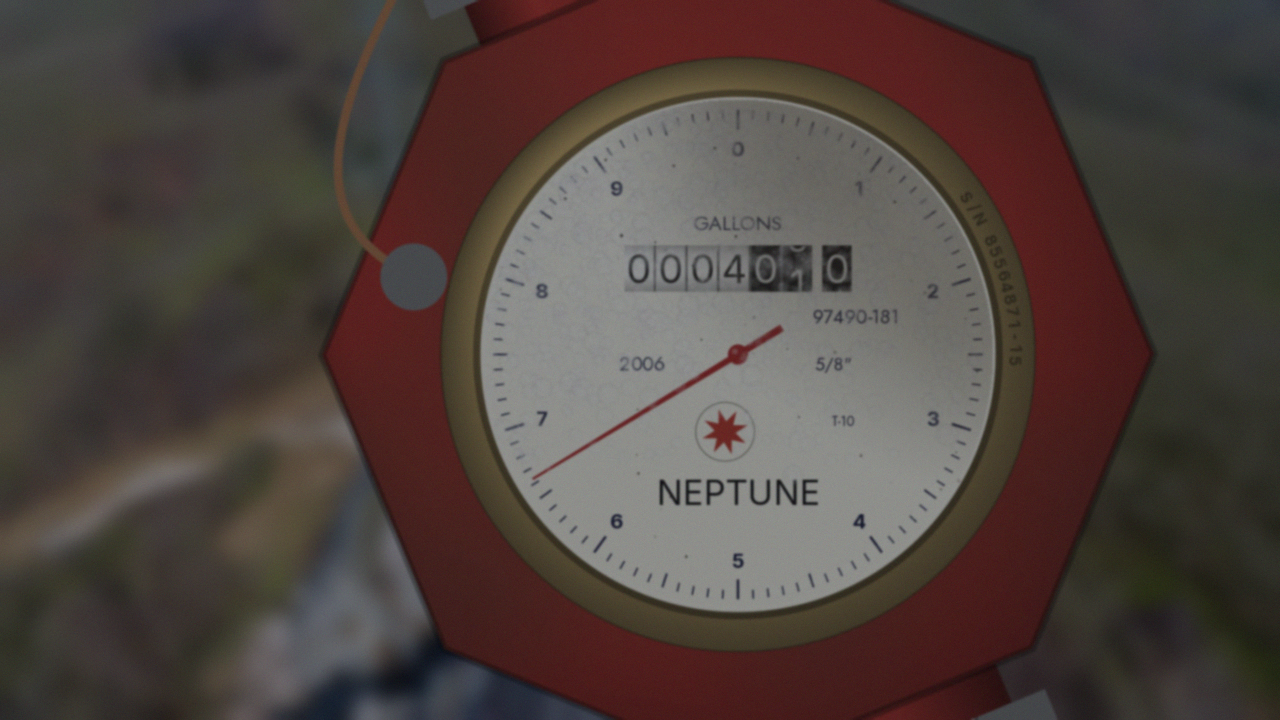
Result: 4006.6gal
